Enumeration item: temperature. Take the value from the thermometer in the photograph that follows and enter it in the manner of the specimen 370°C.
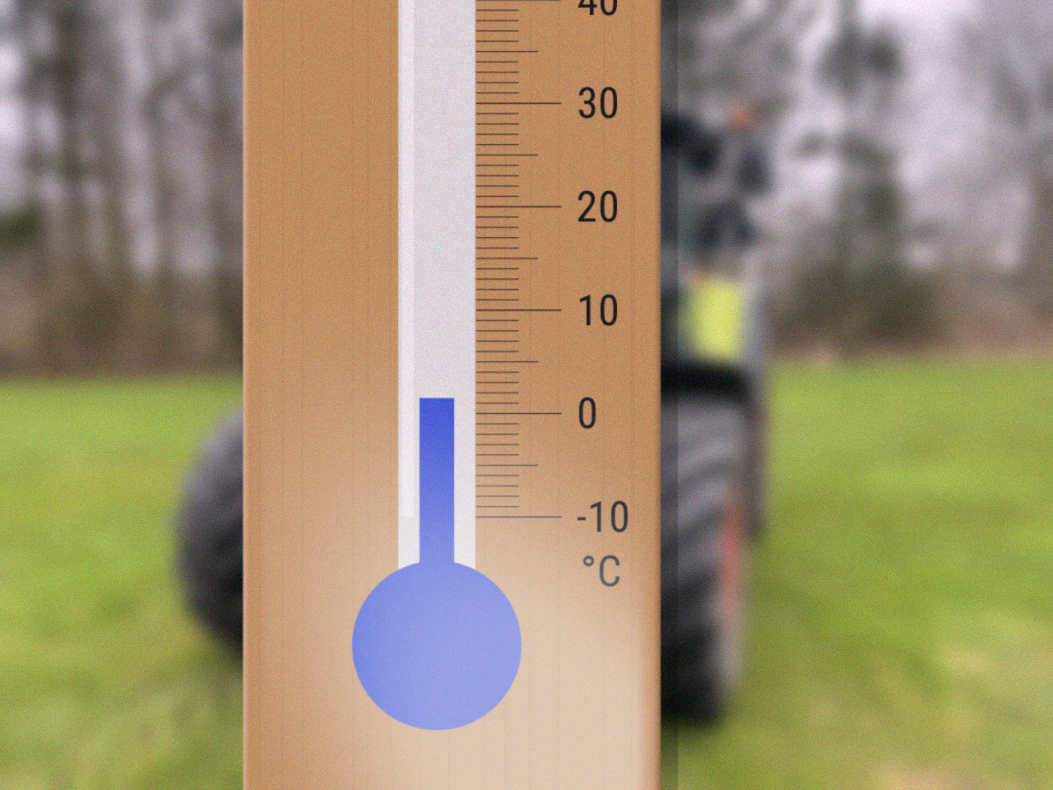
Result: 1.5°C
